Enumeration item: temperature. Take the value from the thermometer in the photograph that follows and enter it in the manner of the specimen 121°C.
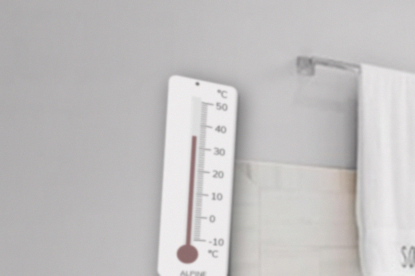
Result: 35°C
